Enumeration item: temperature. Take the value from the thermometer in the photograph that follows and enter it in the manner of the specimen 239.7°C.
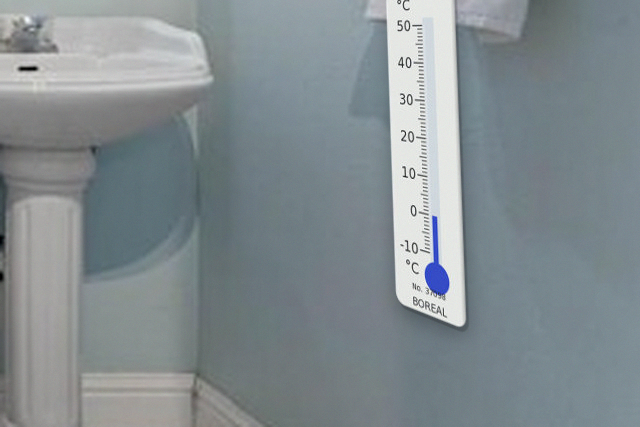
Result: 0°C
